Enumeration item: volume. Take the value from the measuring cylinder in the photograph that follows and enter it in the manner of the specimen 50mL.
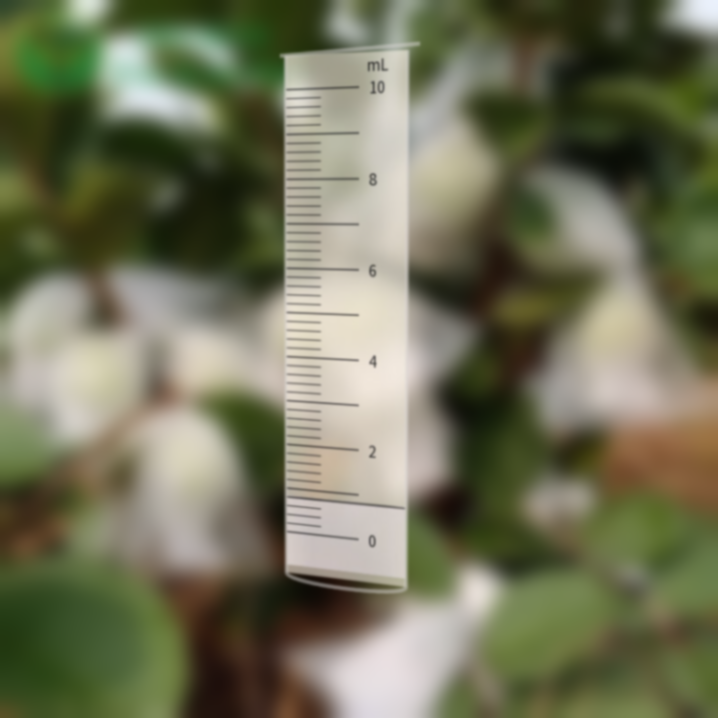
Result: 0.8mL
